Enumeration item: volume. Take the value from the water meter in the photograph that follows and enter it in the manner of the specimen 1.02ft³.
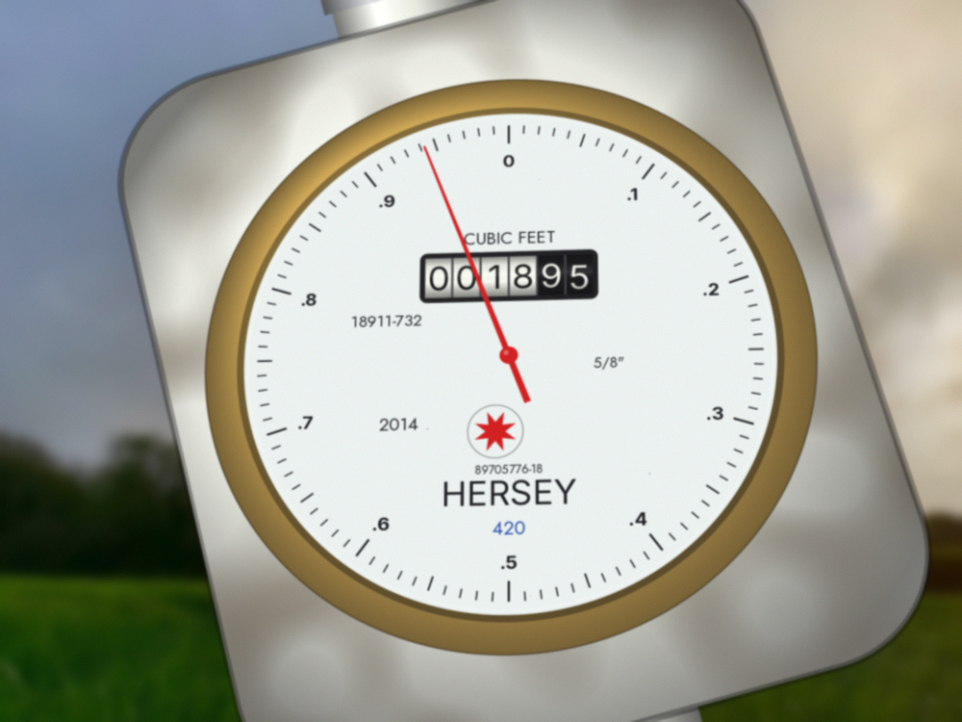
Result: 1894.94ft³
